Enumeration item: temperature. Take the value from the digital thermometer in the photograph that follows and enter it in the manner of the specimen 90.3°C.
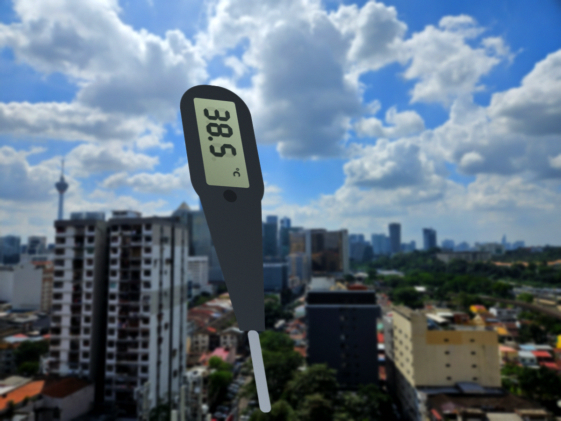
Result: 38.5°C
